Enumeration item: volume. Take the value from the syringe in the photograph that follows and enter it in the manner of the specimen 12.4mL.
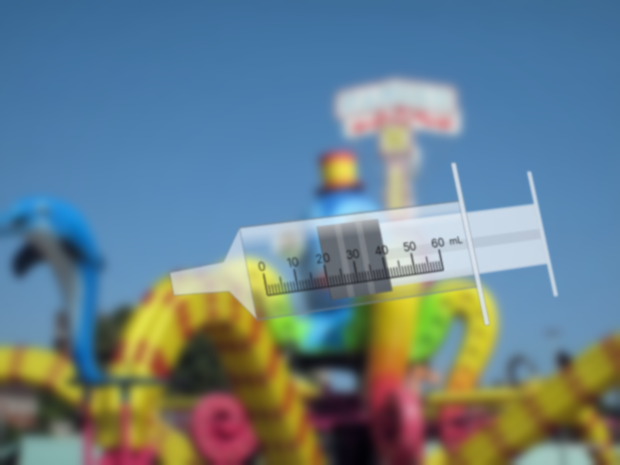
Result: 20mL
